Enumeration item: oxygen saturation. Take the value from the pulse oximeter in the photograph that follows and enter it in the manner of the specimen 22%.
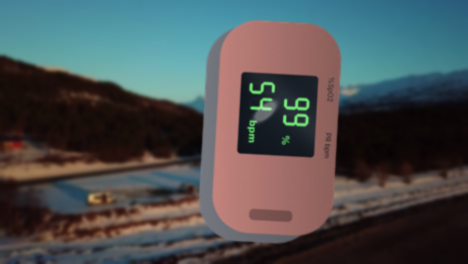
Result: 99%
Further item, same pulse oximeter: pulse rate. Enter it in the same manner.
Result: 54bpm
